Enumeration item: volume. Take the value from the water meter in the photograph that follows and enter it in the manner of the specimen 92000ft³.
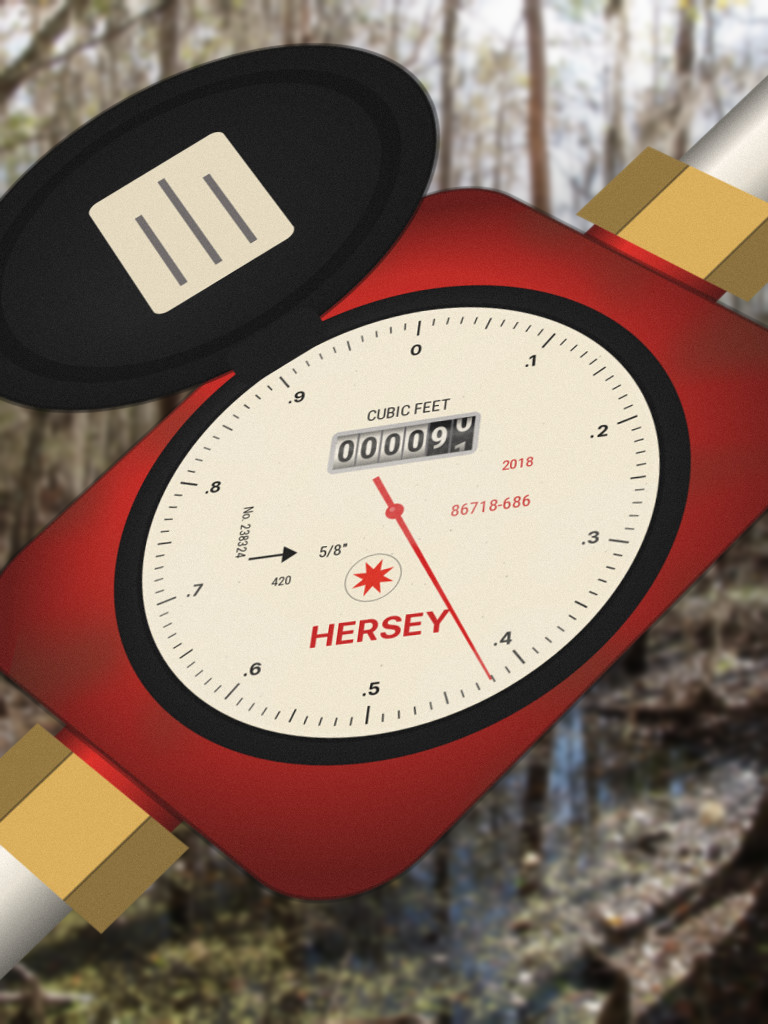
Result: 90.42ft³
